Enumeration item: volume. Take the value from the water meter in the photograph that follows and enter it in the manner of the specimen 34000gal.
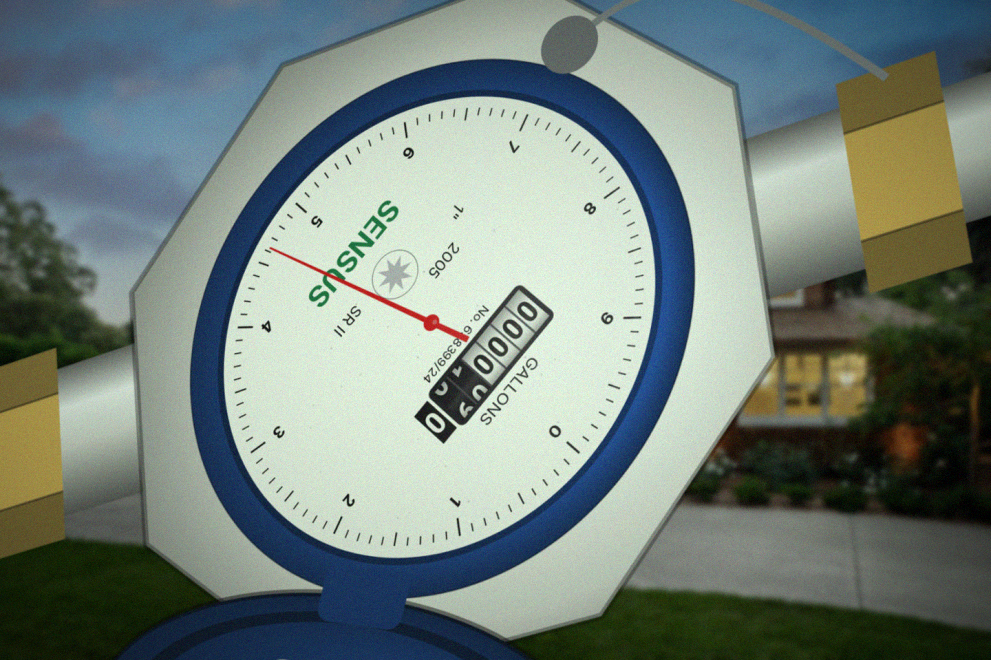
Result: 94.6gal
